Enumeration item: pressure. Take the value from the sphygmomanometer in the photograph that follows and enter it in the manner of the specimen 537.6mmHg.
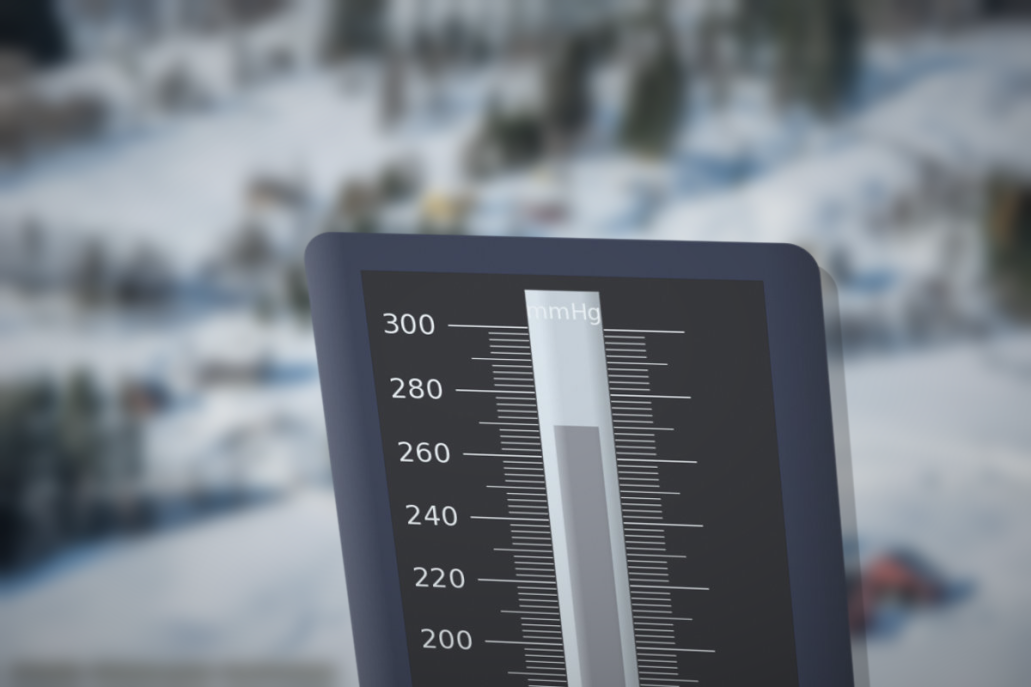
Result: 270mmHg
